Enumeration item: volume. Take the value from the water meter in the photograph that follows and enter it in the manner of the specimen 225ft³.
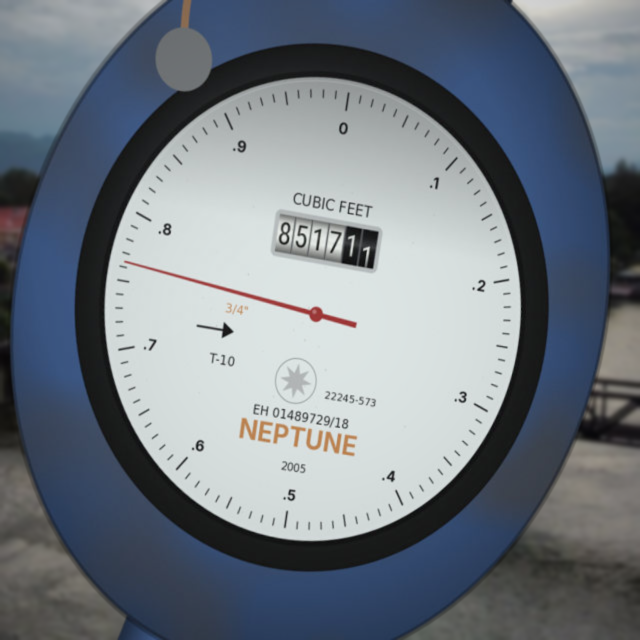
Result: 851710.76ft³
